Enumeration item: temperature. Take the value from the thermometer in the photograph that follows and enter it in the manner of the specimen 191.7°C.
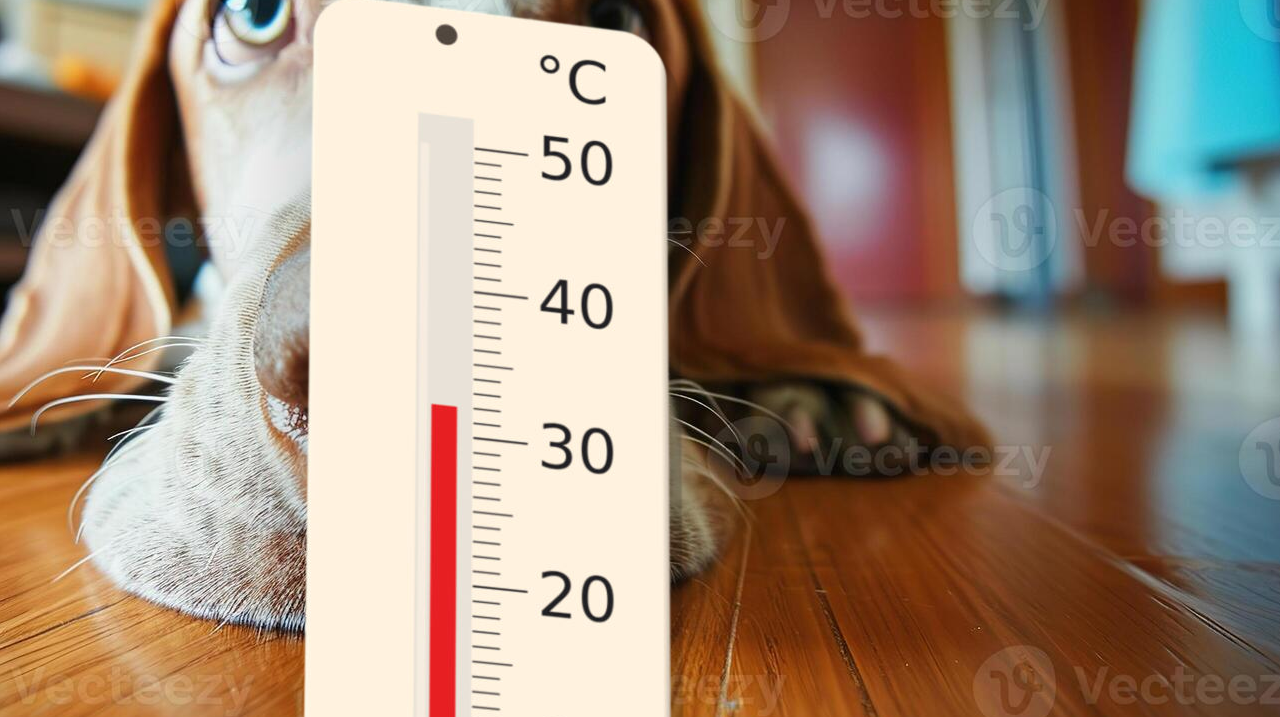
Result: 32°C
